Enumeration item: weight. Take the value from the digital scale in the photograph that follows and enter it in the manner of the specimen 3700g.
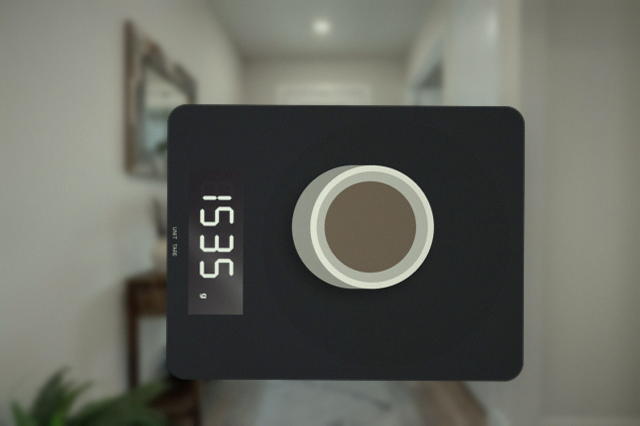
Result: 1535g
